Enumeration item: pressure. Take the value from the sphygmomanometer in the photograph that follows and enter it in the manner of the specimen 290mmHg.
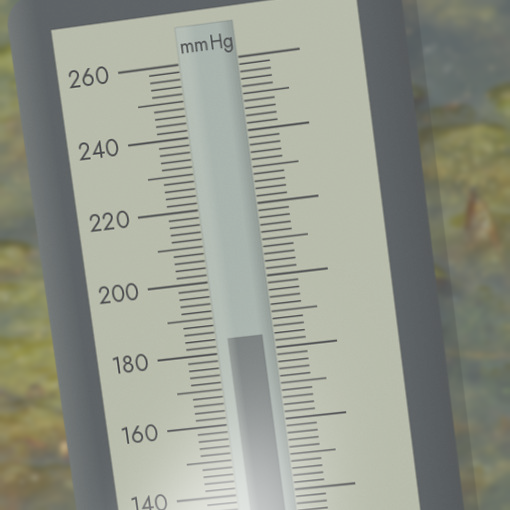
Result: 184mmHg
